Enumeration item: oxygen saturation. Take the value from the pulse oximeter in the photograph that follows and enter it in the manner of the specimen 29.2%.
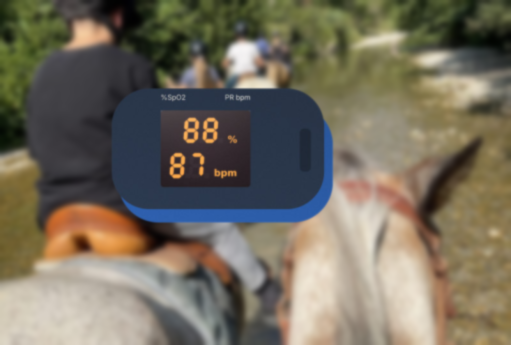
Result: 88%
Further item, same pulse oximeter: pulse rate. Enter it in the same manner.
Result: 87bpm
